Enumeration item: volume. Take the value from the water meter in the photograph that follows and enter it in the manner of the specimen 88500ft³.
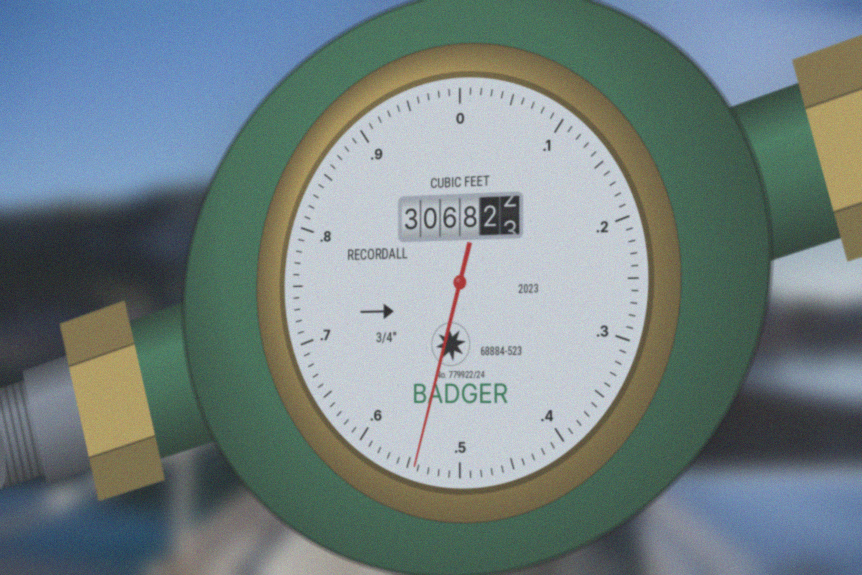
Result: 306822.54ft³
